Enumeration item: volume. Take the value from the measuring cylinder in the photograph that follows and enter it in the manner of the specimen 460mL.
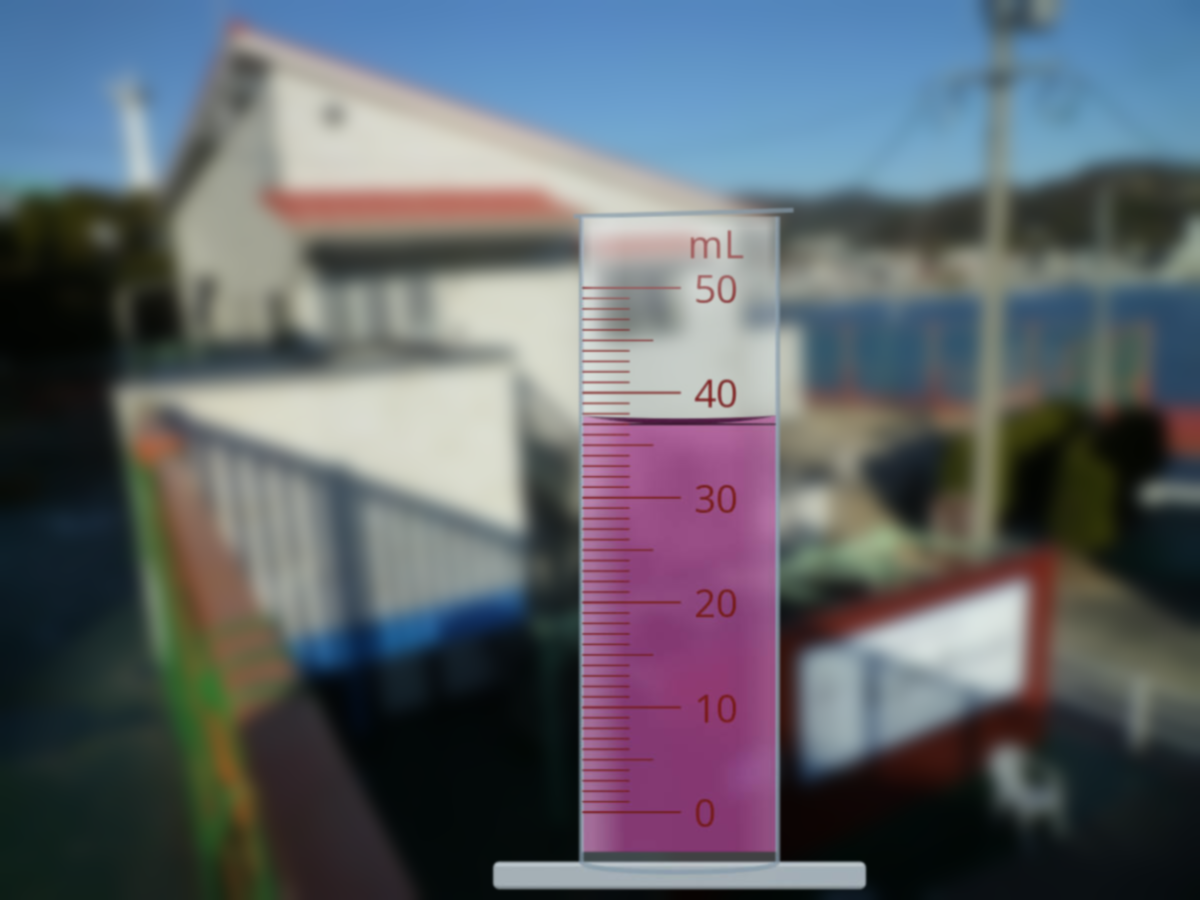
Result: 37mL
